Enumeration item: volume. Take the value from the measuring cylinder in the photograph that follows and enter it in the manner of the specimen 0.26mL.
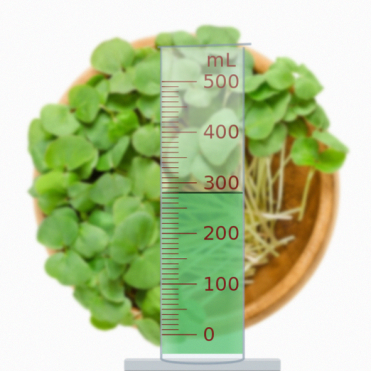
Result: 280mL
